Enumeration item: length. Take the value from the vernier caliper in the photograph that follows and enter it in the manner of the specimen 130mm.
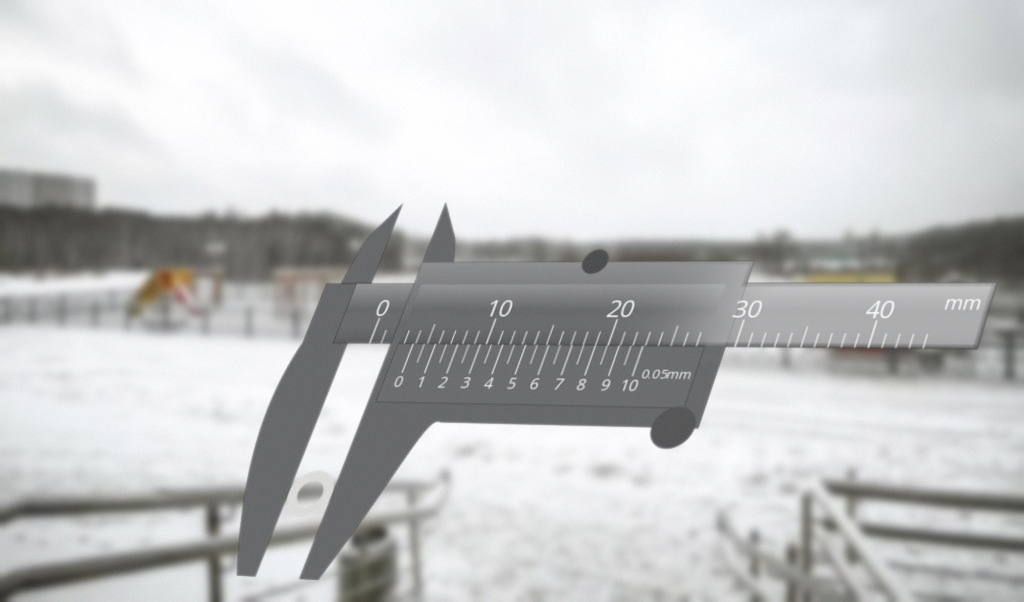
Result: 3.8mm
